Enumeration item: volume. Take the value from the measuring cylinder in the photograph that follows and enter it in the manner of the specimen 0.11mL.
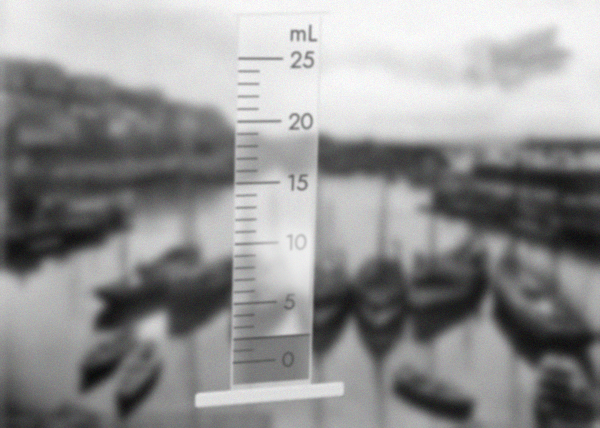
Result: 2mL
